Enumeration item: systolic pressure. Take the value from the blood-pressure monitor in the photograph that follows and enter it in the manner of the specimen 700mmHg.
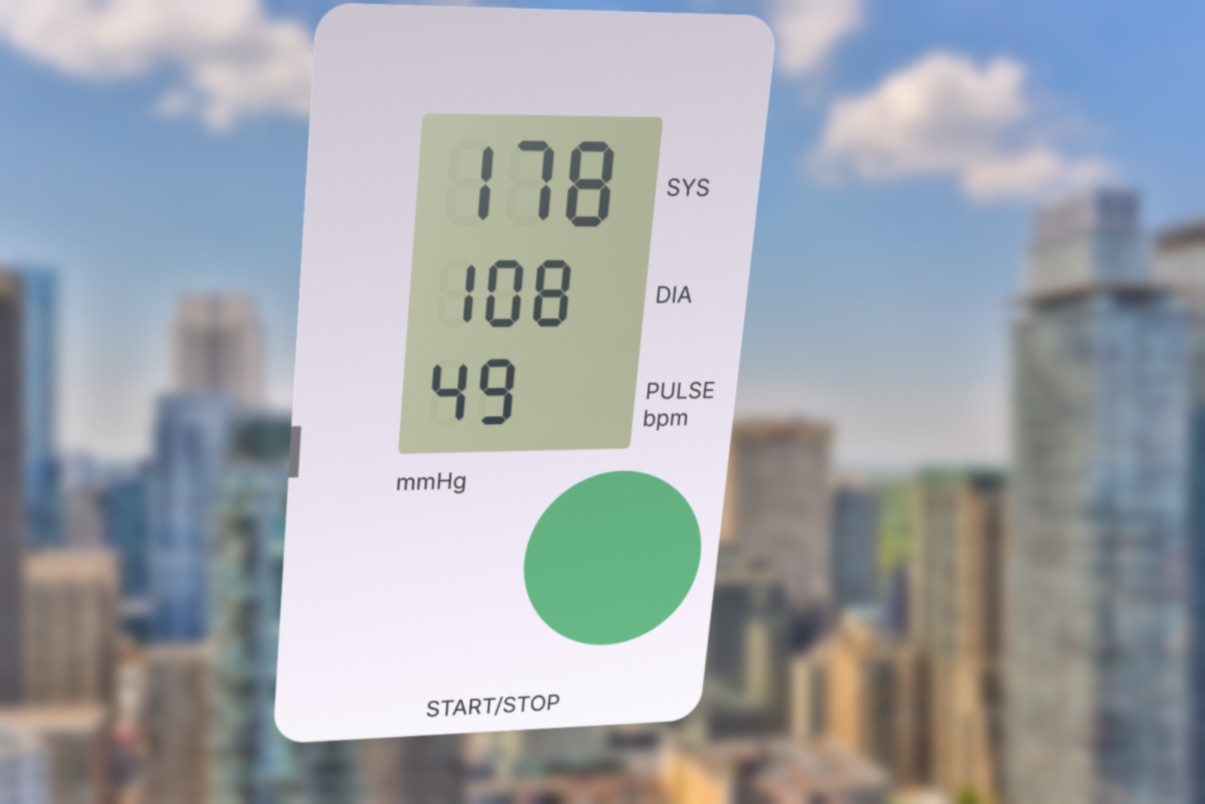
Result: 178mmHg
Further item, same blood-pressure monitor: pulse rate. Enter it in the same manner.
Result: 49bpm
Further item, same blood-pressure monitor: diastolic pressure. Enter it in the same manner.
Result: 108mmHg
